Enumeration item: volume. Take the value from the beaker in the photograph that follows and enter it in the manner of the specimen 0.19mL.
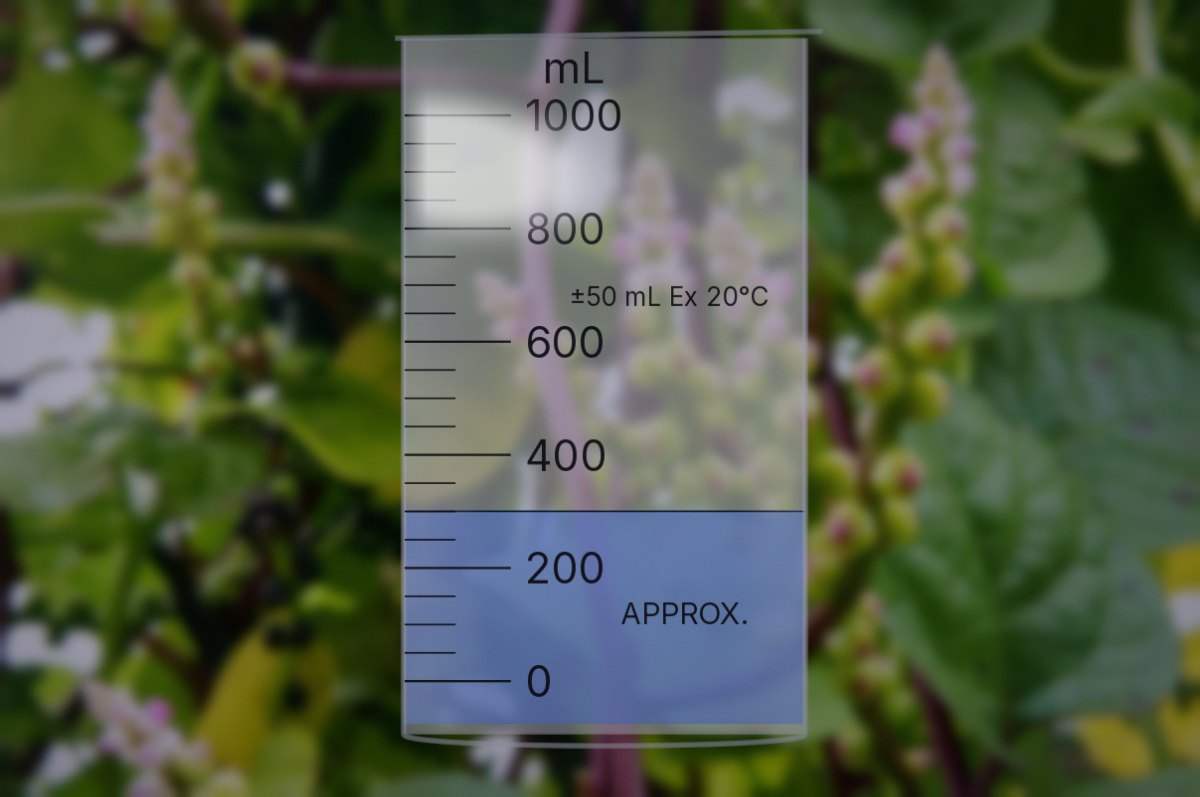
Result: 300mL
